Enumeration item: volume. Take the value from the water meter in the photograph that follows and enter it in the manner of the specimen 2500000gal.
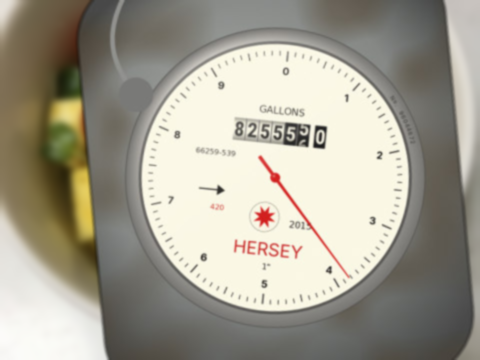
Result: 8255553.8gal
